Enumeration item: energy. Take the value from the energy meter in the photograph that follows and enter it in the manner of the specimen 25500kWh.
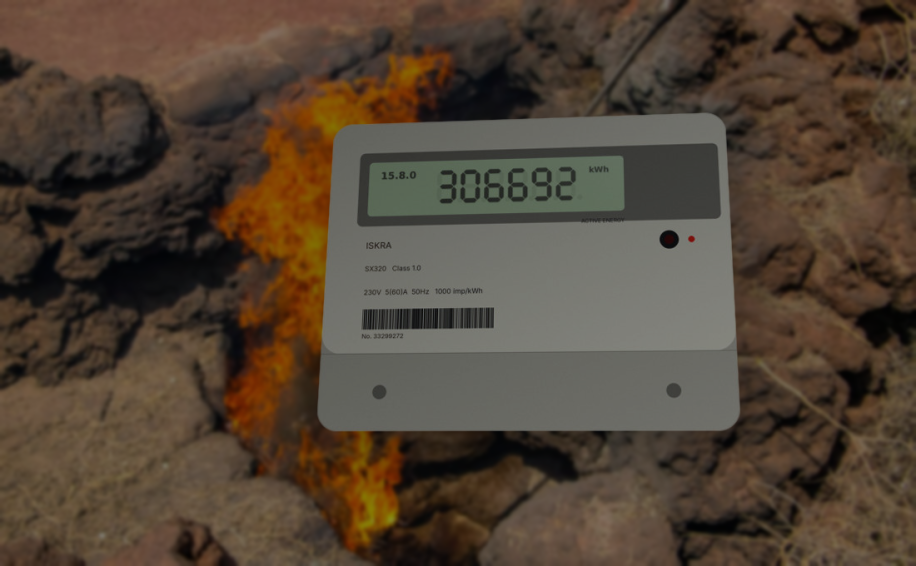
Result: 306692kWh
